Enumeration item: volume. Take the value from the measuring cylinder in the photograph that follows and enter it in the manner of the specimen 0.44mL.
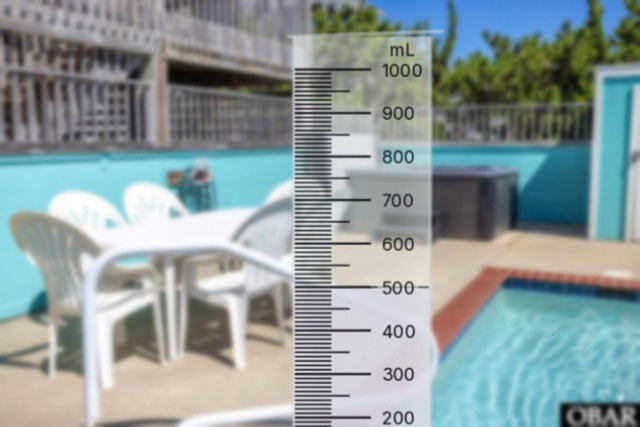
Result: 500mL
